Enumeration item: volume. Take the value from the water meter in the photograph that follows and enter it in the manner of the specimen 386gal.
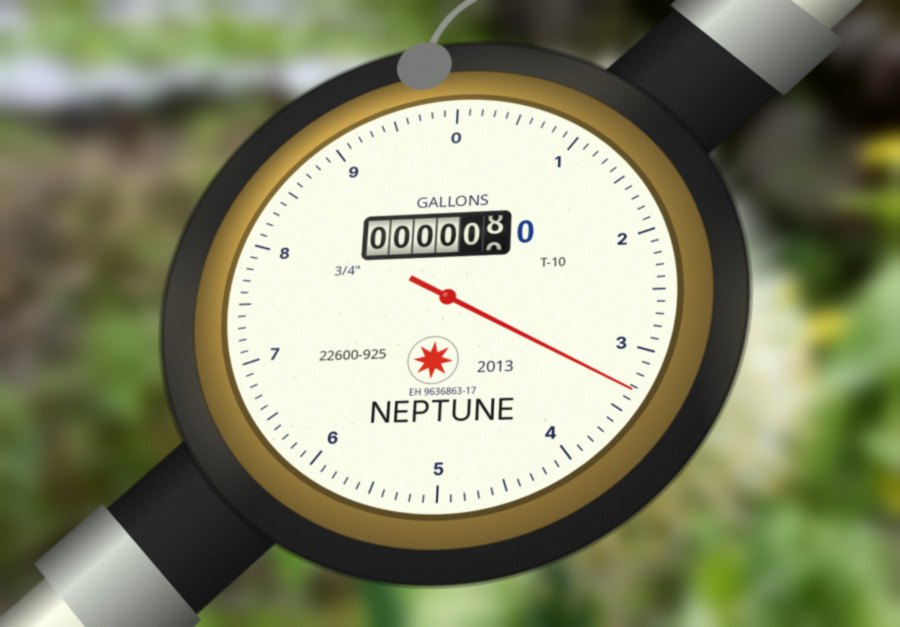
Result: 83.3gal
